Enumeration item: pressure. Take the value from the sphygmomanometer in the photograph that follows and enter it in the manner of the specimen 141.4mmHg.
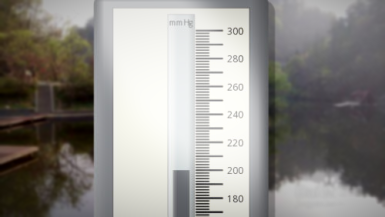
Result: 200mmHg
